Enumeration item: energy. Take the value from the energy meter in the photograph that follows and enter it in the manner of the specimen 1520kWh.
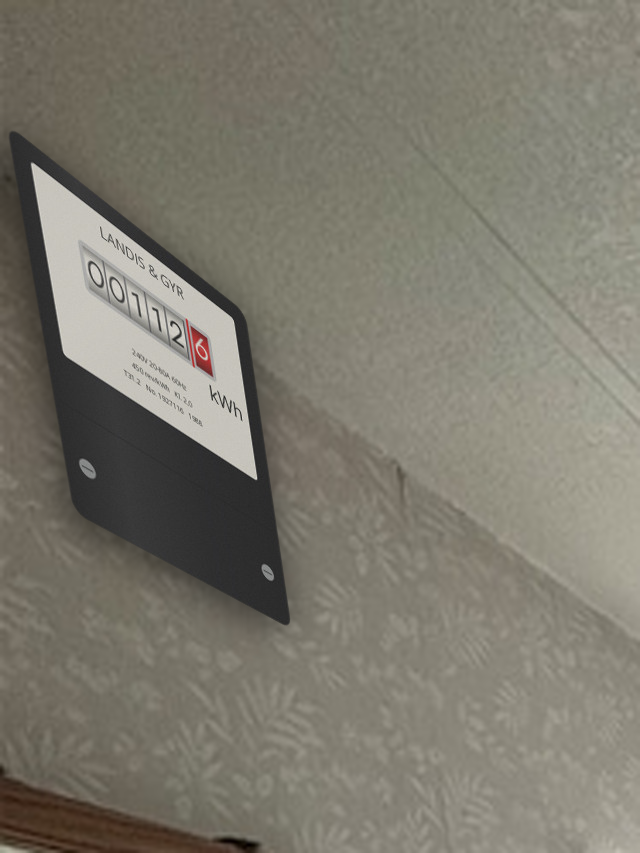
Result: 112.6kWh
